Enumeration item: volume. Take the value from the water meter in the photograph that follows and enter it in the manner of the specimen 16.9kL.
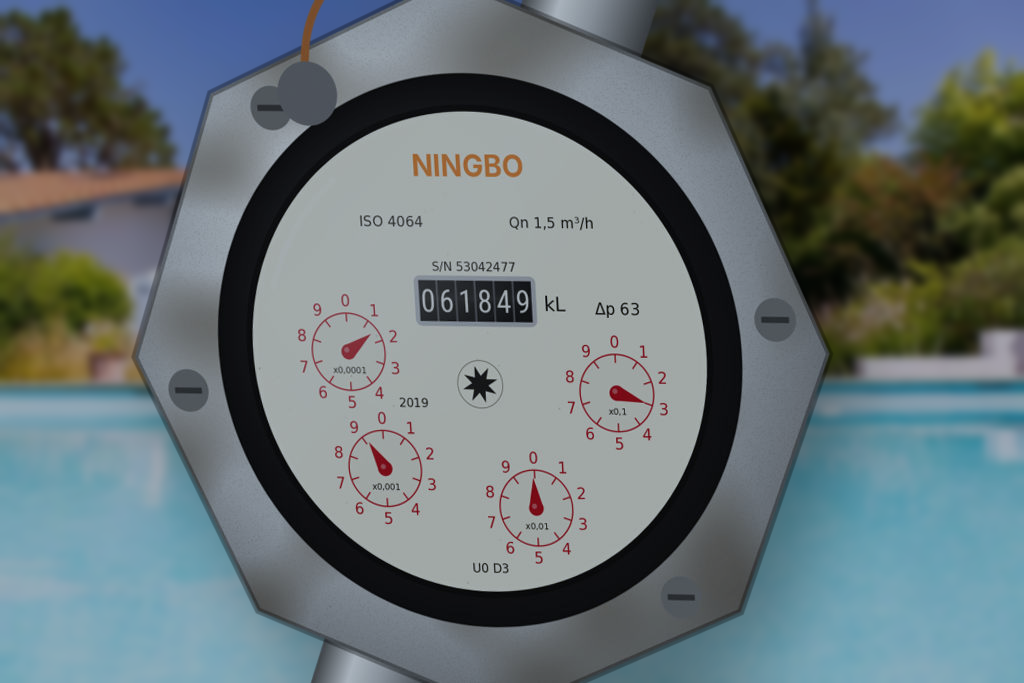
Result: 61849.2991kL
